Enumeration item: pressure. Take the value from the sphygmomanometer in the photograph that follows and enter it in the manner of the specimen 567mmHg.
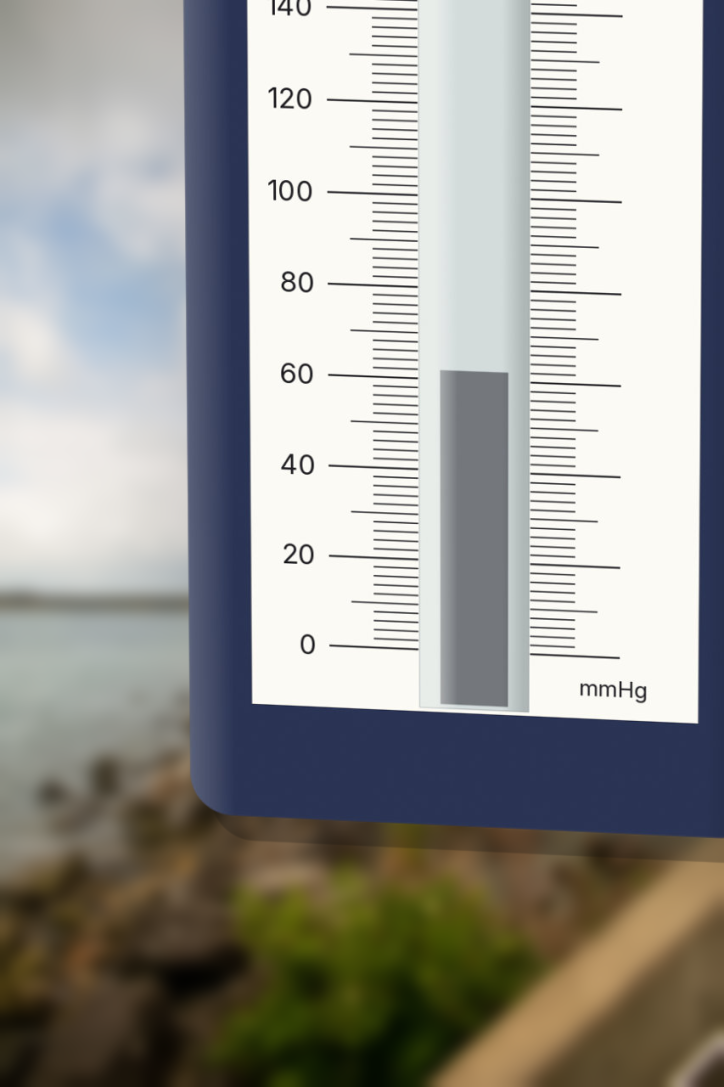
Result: 62mmHg
